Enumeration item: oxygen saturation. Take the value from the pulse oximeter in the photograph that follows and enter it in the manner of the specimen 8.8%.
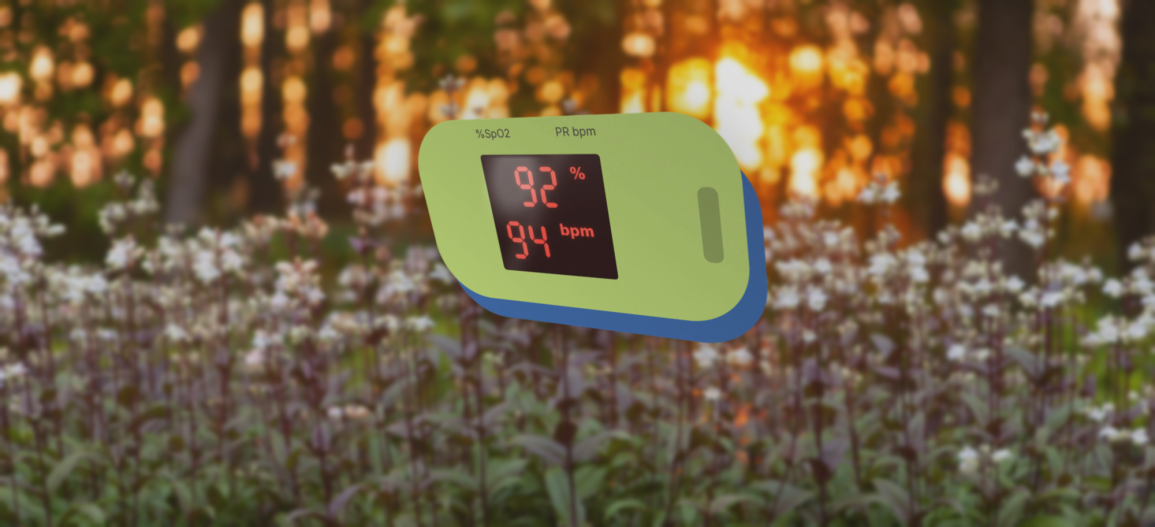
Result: 92%
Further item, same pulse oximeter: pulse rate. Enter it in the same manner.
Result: 94bpm
